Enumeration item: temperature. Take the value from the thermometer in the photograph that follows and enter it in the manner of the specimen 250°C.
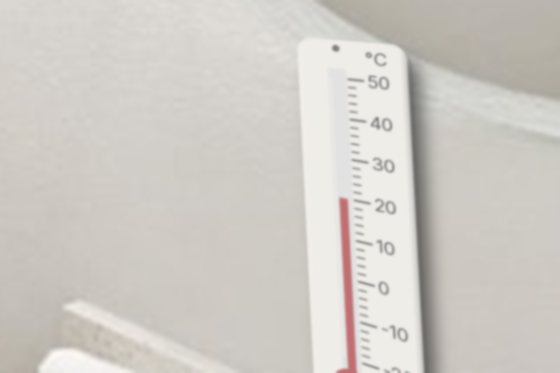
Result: 20°C
